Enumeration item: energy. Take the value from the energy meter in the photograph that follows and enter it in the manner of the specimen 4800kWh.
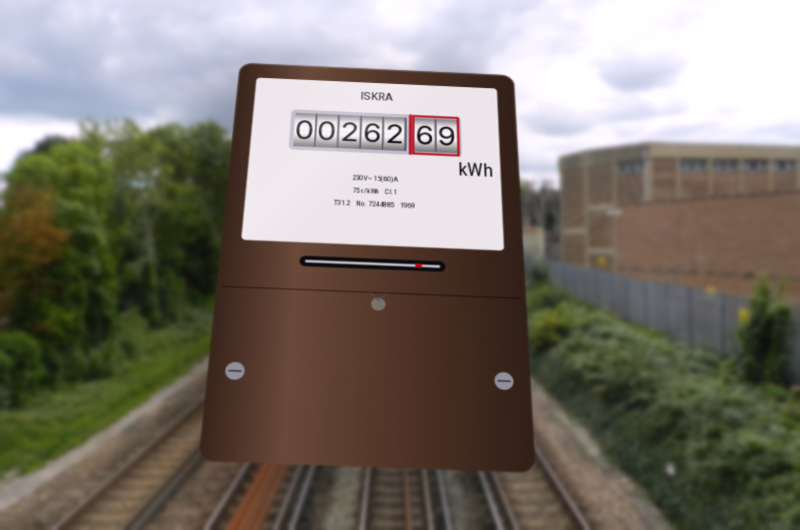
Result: 262.69kWh
